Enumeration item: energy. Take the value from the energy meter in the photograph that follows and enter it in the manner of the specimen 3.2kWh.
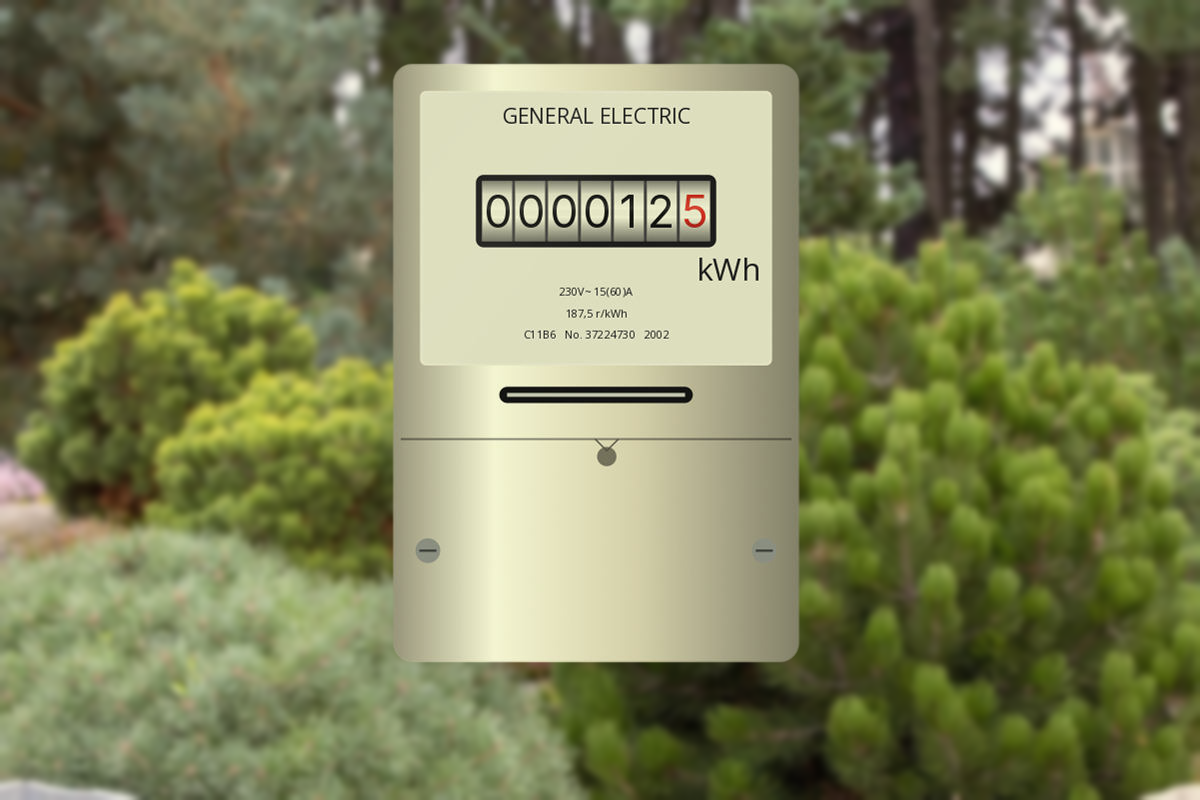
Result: 12.5kWh
